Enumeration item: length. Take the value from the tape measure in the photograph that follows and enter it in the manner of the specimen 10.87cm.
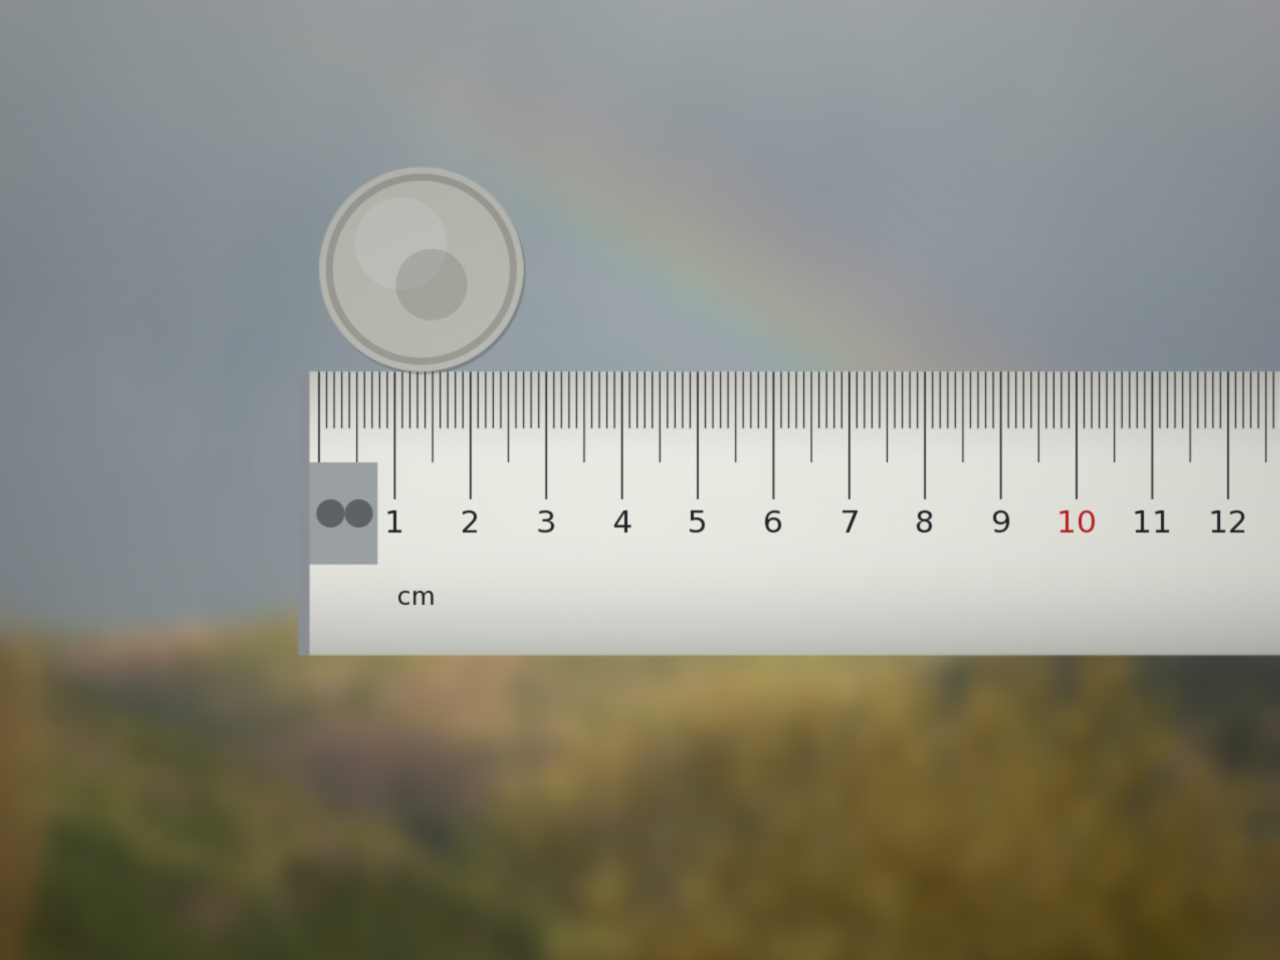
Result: 2.7cm
